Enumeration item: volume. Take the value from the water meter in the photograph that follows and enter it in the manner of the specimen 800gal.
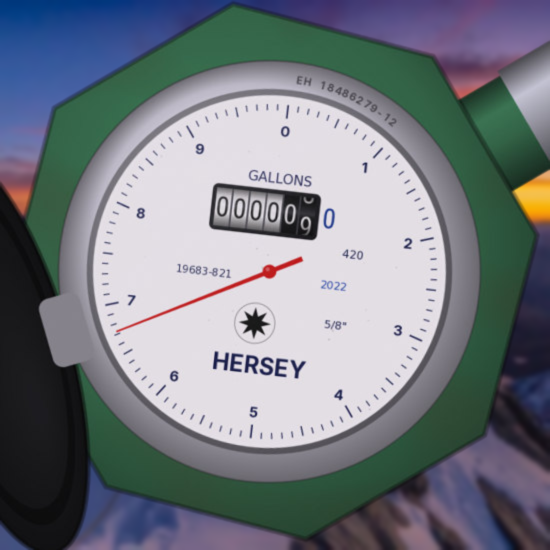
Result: 86.7gal
